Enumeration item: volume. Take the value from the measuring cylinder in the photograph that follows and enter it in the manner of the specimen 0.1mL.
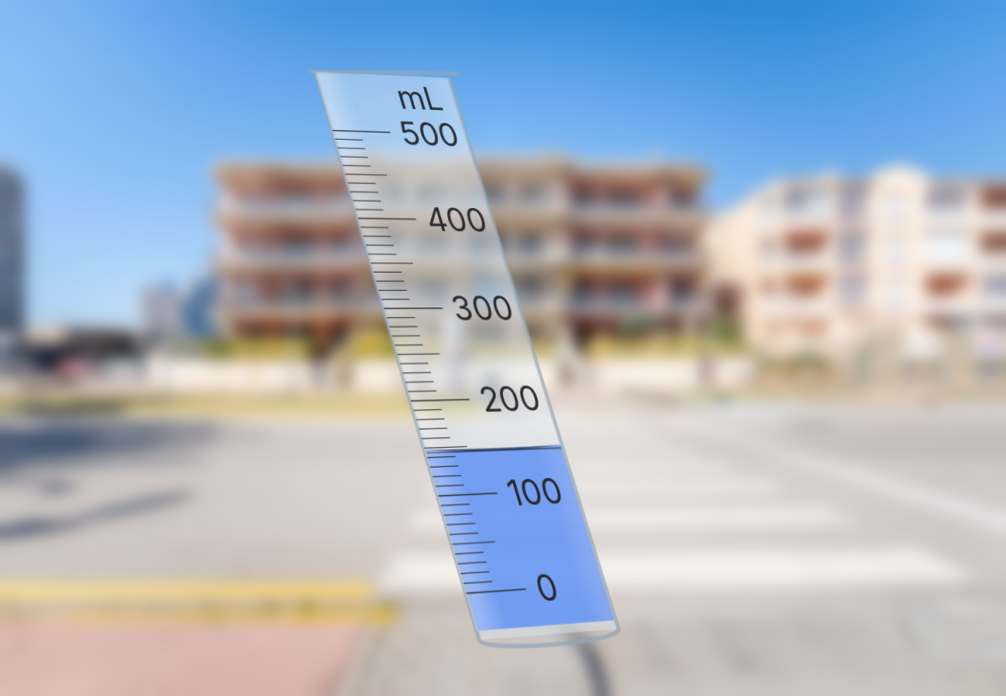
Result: 145mL
